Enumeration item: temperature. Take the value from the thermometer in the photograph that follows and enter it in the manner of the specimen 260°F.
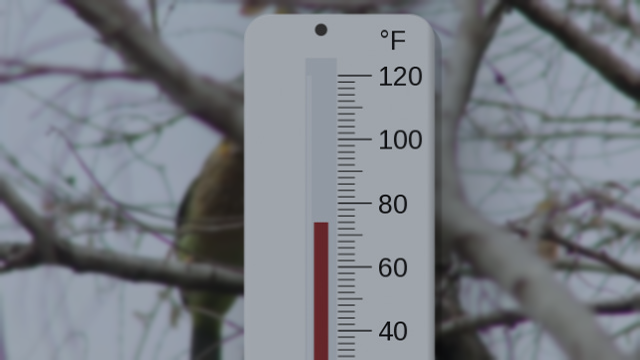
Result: 74°F
